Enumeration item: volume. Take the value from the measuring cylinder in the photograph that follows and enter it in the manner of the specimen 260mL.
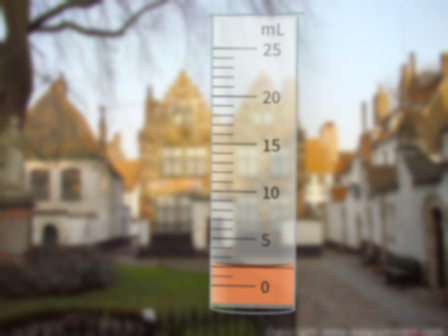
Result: 2mL
